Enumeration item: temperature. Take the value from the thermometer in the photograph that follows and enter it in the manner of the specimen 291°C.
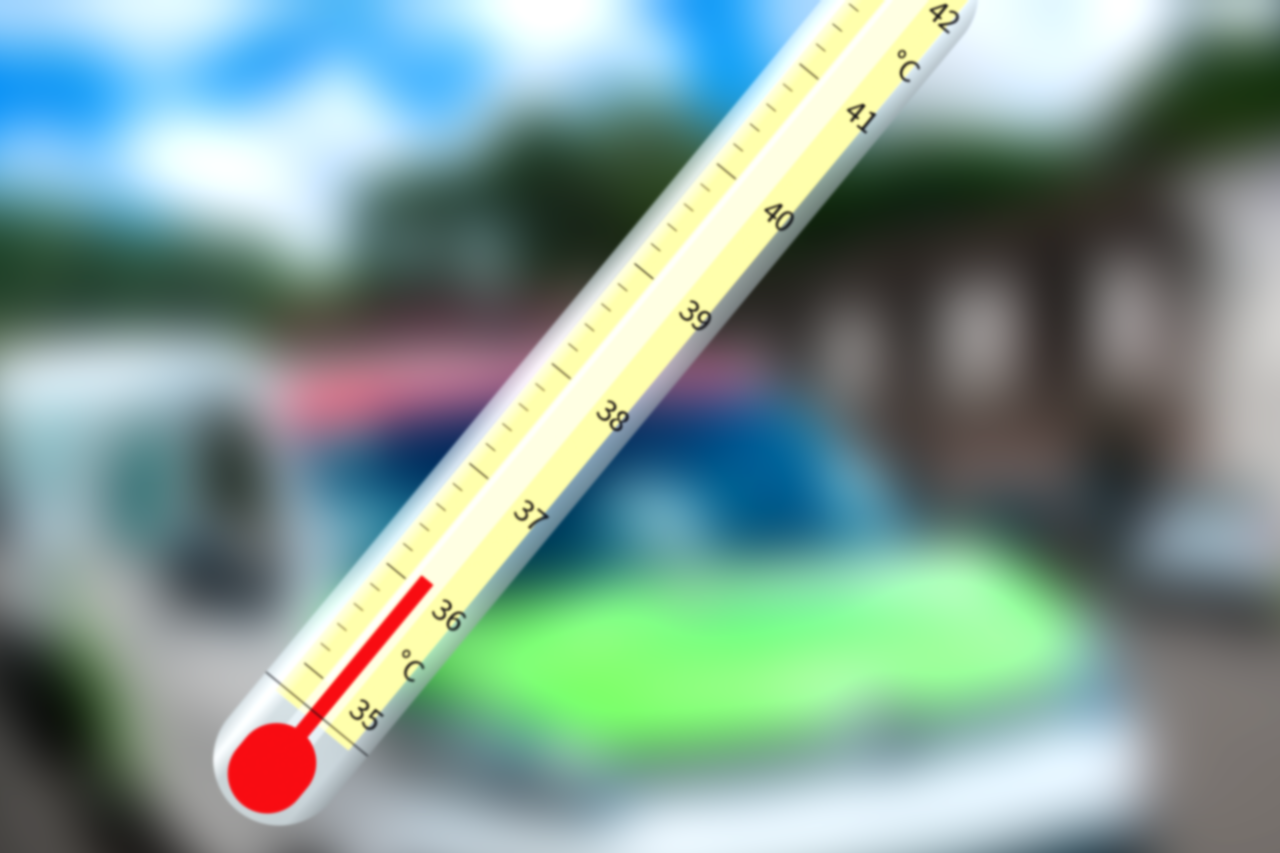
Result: 36.1°C
